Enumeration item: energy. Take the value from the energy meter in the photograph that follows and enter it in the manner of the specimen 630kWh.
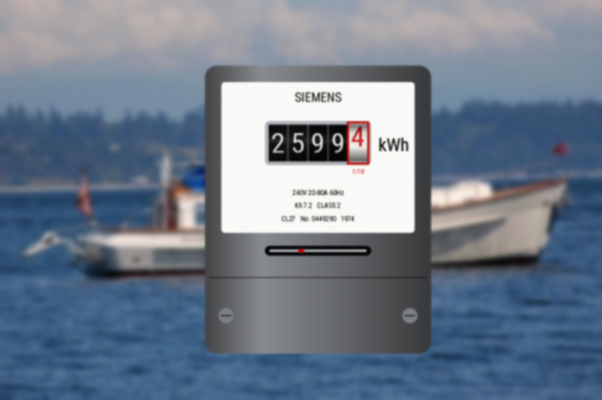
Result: 2599.4kWh
